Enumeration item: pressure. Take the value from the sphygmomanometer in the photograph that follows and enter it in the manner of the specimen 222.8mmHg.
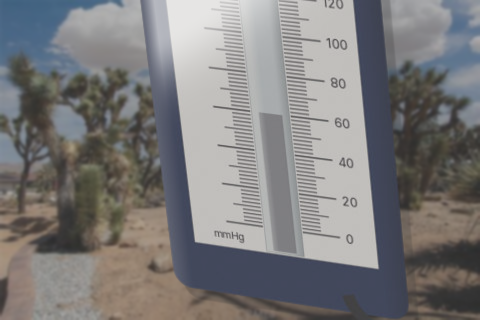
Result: 60mmHg
